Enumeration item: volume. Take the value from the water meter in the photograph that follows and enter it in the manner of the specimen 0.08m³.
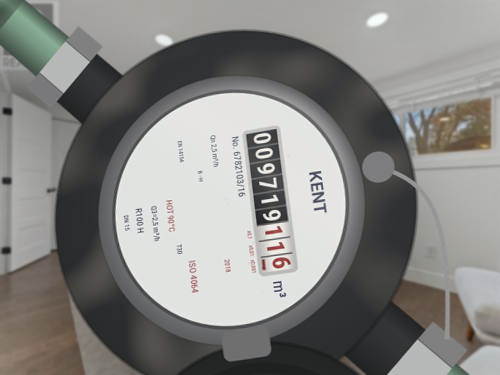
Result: 9719.116m³
